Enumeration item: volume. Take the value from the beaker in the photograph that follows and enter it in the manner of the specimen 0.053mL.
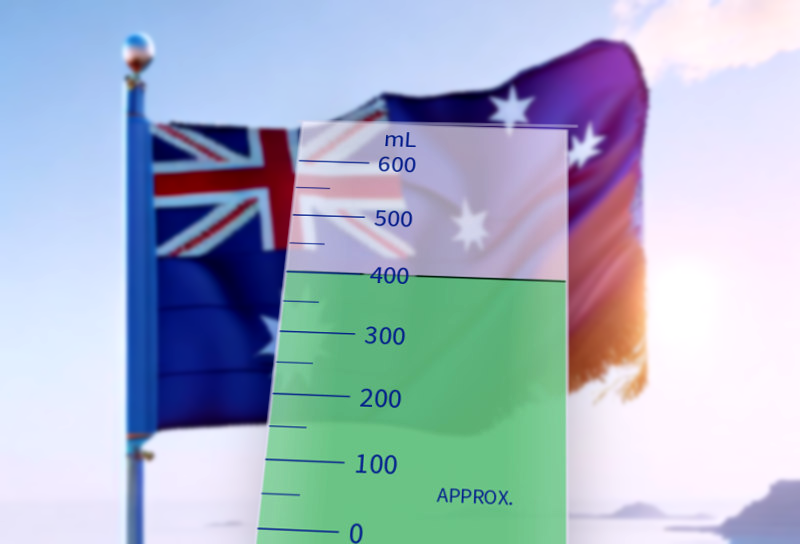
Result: 400mL
